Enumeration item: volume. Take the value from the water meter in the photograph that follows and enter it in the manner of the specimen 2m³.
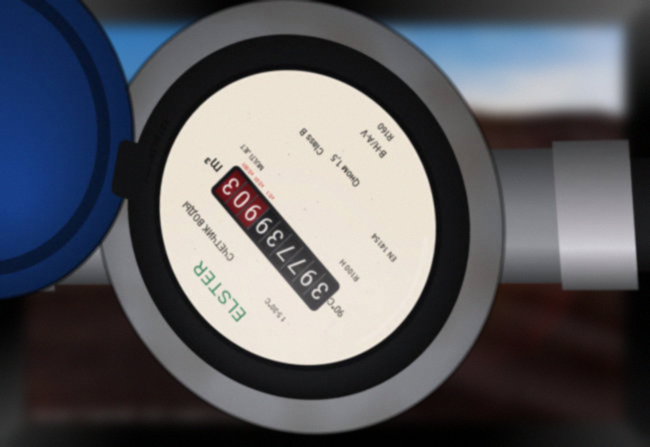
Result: 397739.903m³
